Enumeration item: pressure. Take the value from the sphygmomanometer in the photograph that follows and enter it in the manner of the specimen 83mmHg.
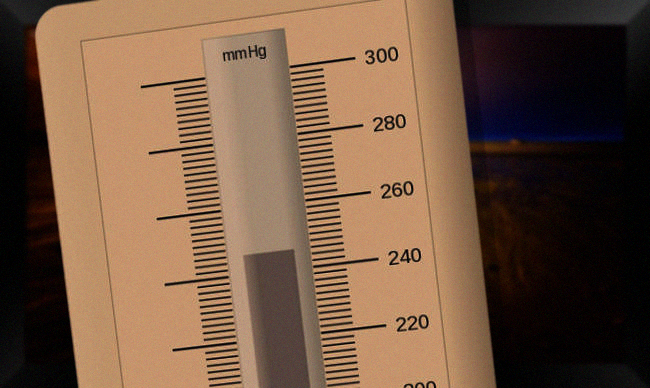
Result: 246mmHg
